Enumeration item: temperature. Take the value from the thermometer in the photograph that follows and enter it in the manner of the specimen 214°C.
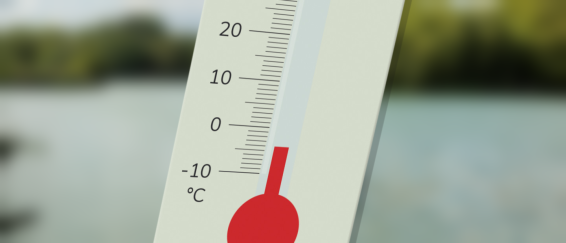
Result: -4°C
